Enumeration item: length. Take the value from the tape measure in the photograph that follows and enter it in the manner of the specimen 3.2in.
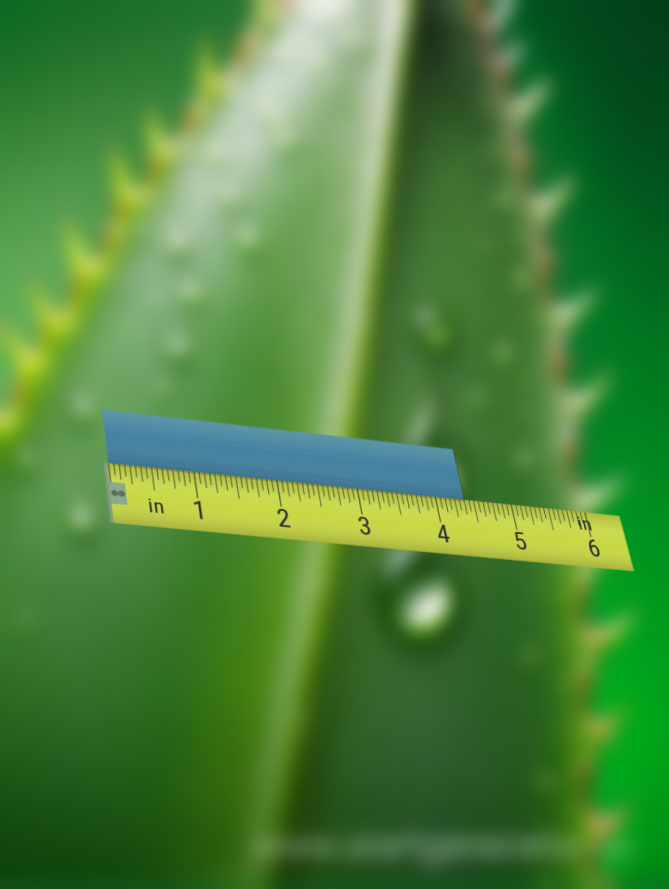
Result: 4.375in
